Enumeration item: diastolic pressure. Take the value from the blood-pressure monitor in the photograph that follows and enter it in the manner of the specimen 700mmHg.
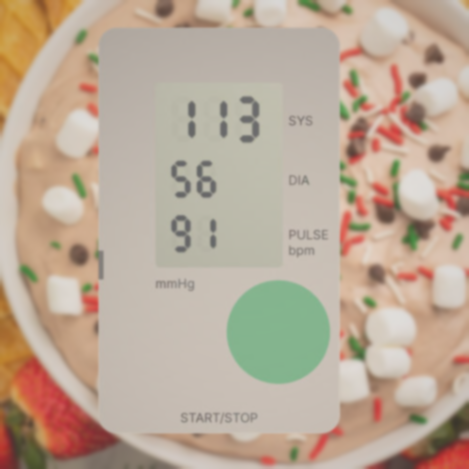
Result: 56mmHg
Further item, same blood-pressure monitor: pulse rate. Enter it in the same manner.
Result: 91bpm
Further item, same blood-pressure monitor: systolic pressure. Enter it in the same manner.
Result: 113mmHg
